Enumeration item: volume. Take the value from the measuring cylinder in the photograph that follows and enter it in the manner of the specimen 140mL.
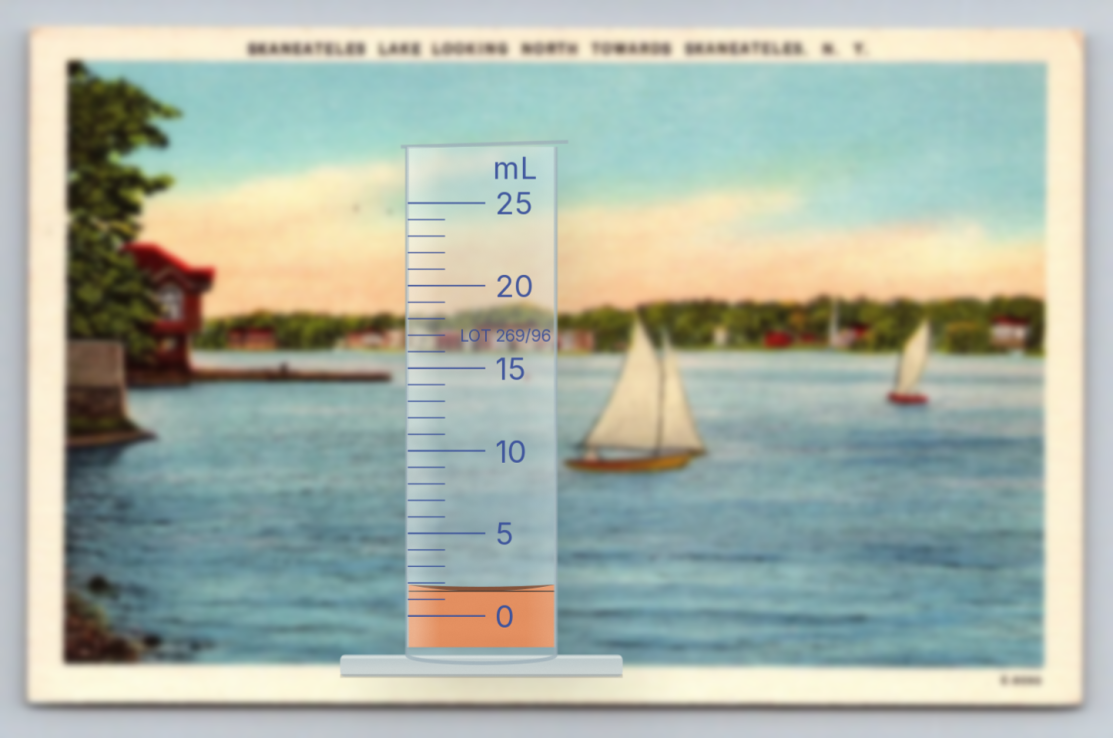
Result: 1.5mL
